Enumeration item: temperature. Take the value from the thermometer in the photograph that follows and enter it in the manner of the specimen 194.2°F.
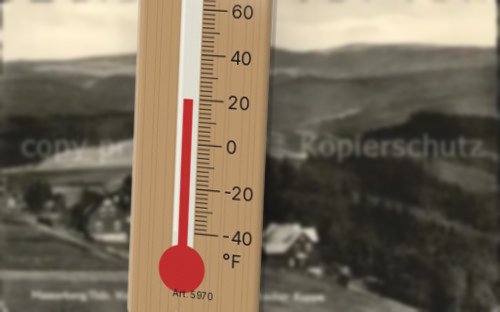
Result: 20°F
